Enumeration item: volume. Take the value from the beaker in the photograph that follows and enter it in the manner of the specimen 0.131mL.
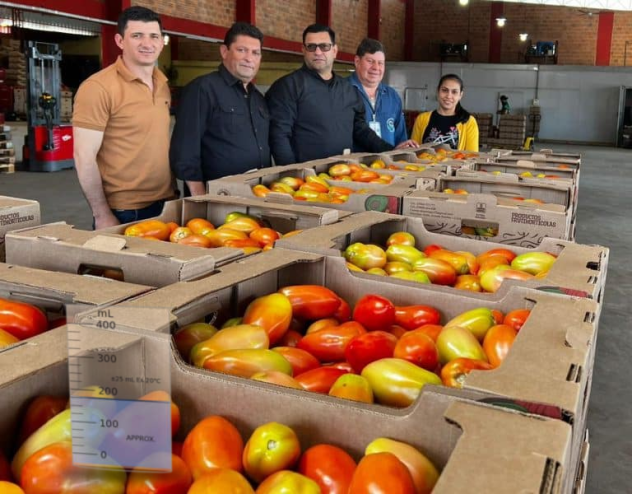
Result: 175mL
